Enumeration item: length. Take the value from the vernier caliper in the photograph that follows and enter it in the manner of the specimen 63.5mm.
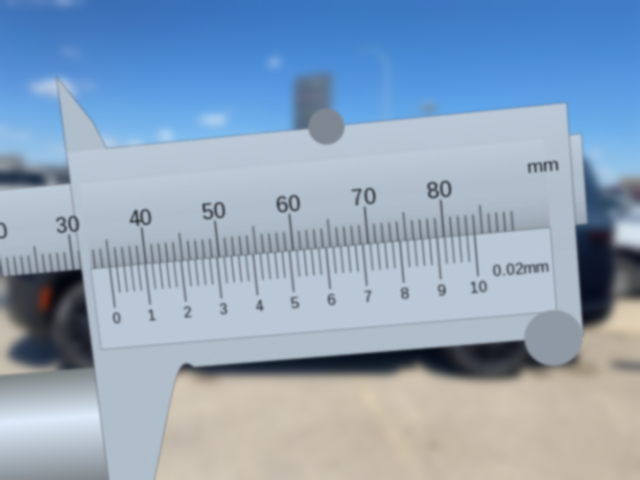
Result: 35.0mm
